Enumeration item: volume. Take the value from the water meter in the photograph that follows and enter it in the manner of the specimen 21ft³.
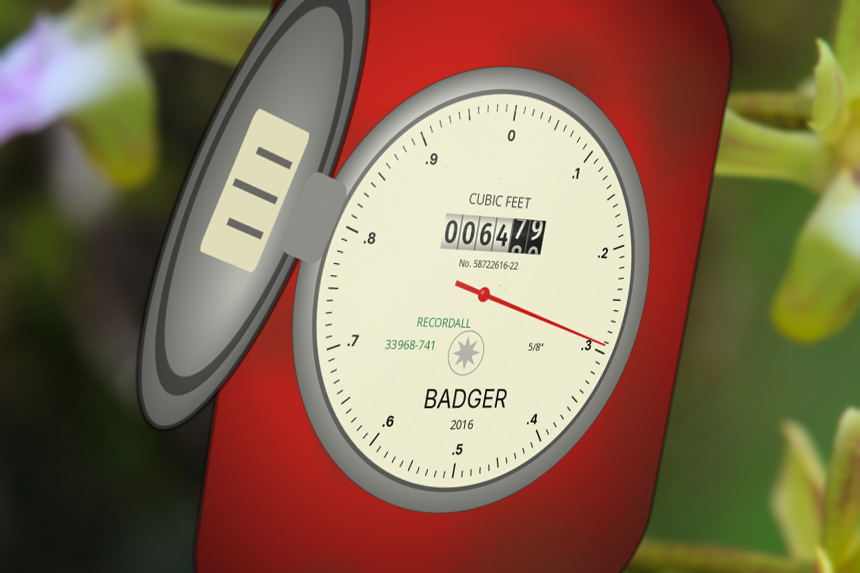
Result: 6479.29ft³
